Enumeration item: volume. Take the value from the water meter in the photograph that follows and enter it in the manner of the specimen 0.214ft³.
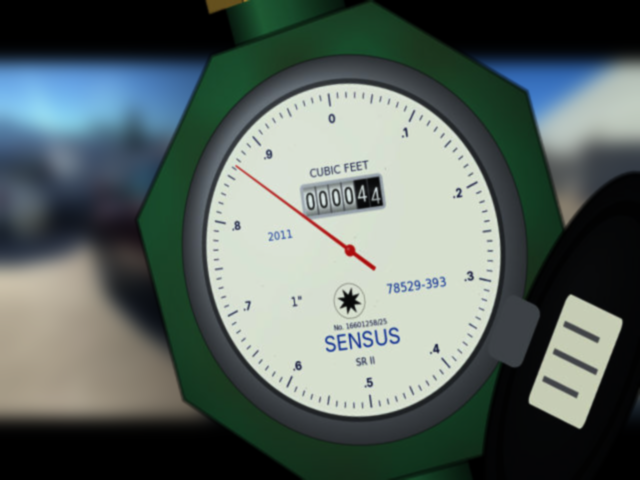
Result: 43.86ft³
